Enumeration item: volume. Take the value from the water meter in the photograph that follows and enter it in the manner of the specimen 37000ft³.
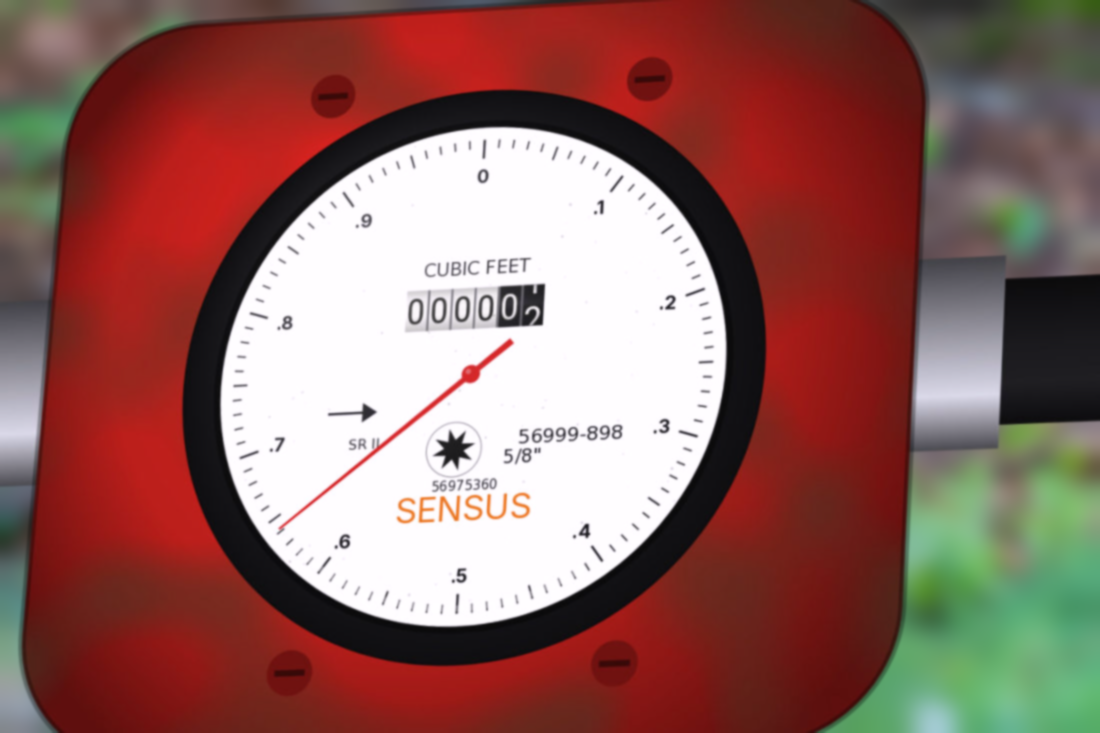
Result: 1.64ft³
